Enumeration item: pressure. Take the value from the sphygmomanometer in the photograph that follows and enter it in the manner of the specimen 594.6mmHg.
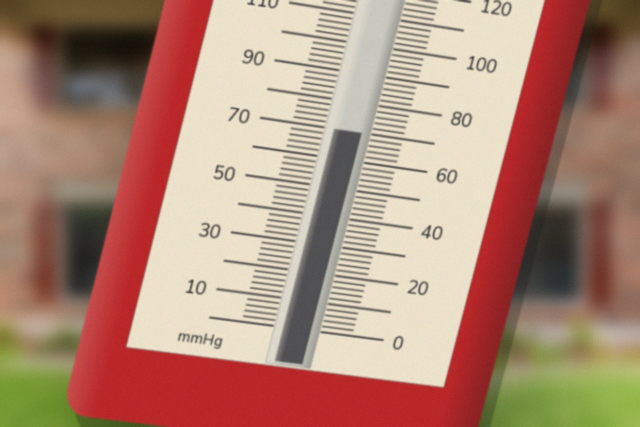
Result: 70mmHg
